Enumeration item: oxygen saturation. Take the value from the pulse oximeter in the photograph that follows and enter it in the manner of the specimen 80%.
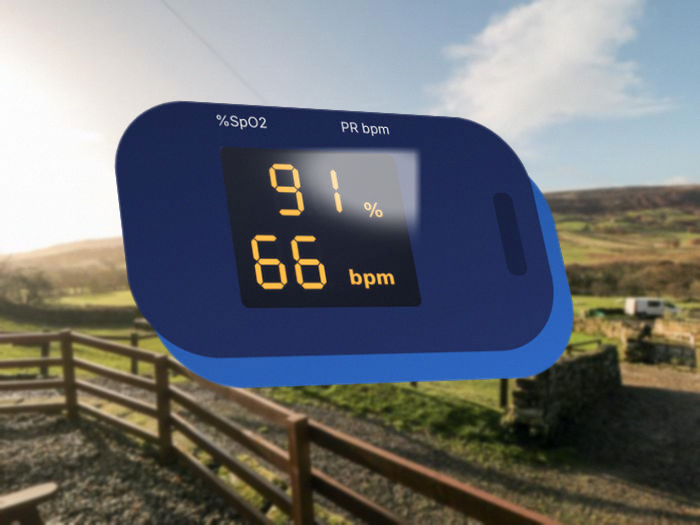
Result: 91%
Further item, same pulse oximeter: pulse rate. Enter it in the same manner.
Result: 66bpm
